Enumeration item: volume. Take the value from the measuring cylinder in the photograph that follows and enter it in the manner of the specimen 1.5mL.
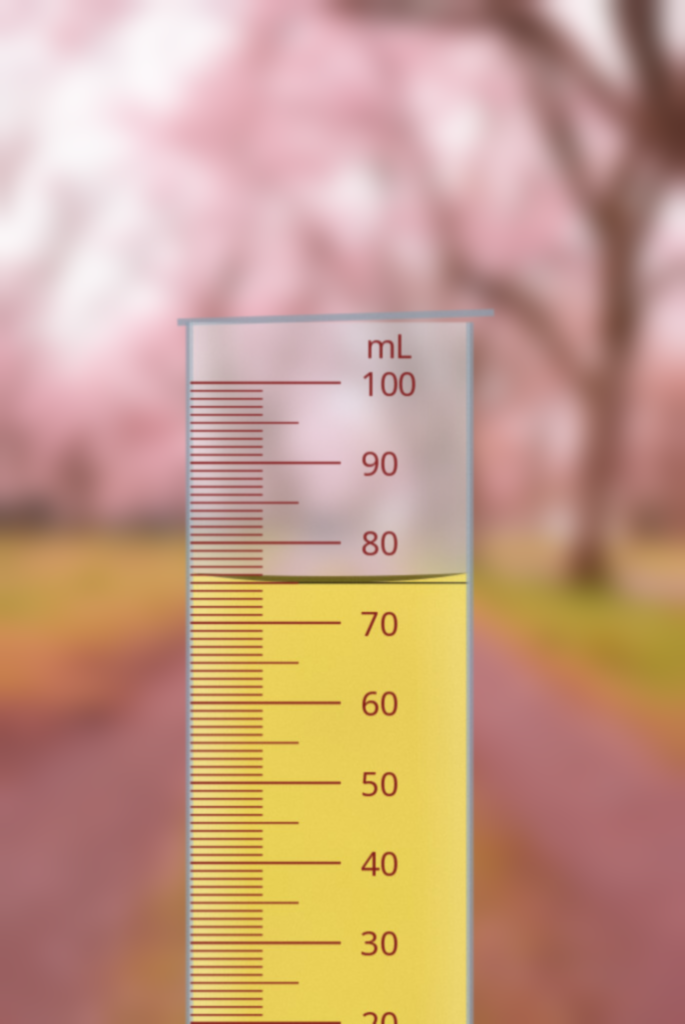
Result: 75mL
